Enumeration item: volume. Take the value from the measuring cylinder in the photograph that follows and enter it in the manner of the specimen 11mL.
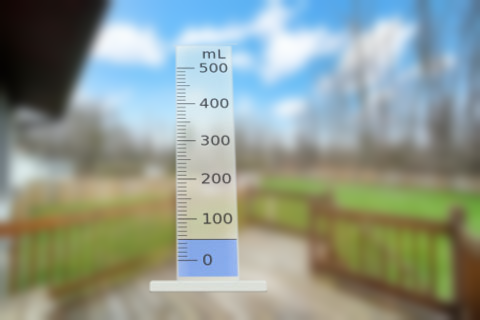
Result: 50mL
